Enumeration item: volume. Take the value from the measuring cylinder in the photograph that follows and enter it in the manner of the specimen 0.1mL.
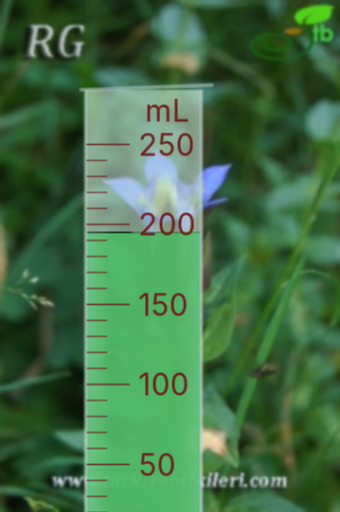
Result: 195mL
